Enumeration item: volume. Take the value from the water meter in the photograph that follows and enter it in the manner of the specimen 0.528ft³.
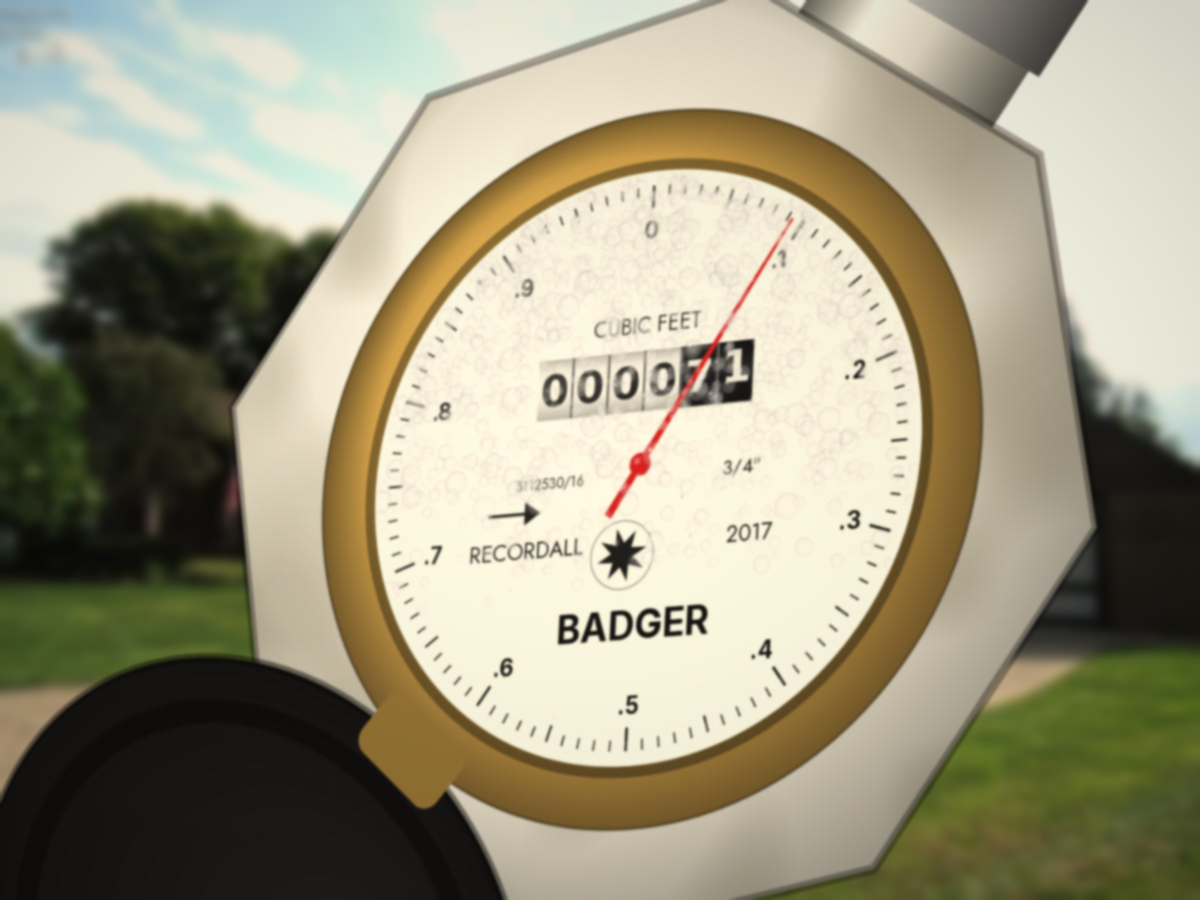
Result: 71.09ft³
